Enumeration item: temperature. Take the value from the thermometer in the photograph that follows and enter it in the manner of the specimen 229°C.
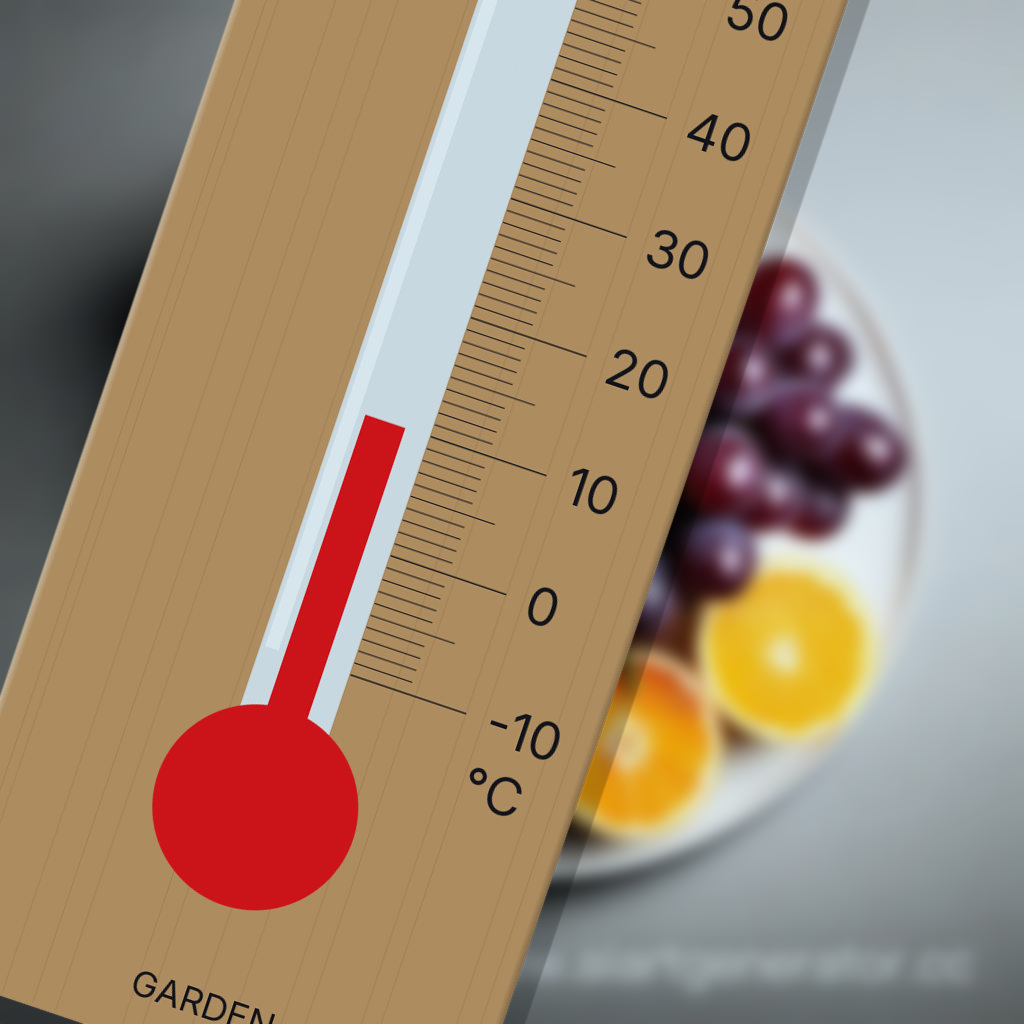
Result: 10°C
